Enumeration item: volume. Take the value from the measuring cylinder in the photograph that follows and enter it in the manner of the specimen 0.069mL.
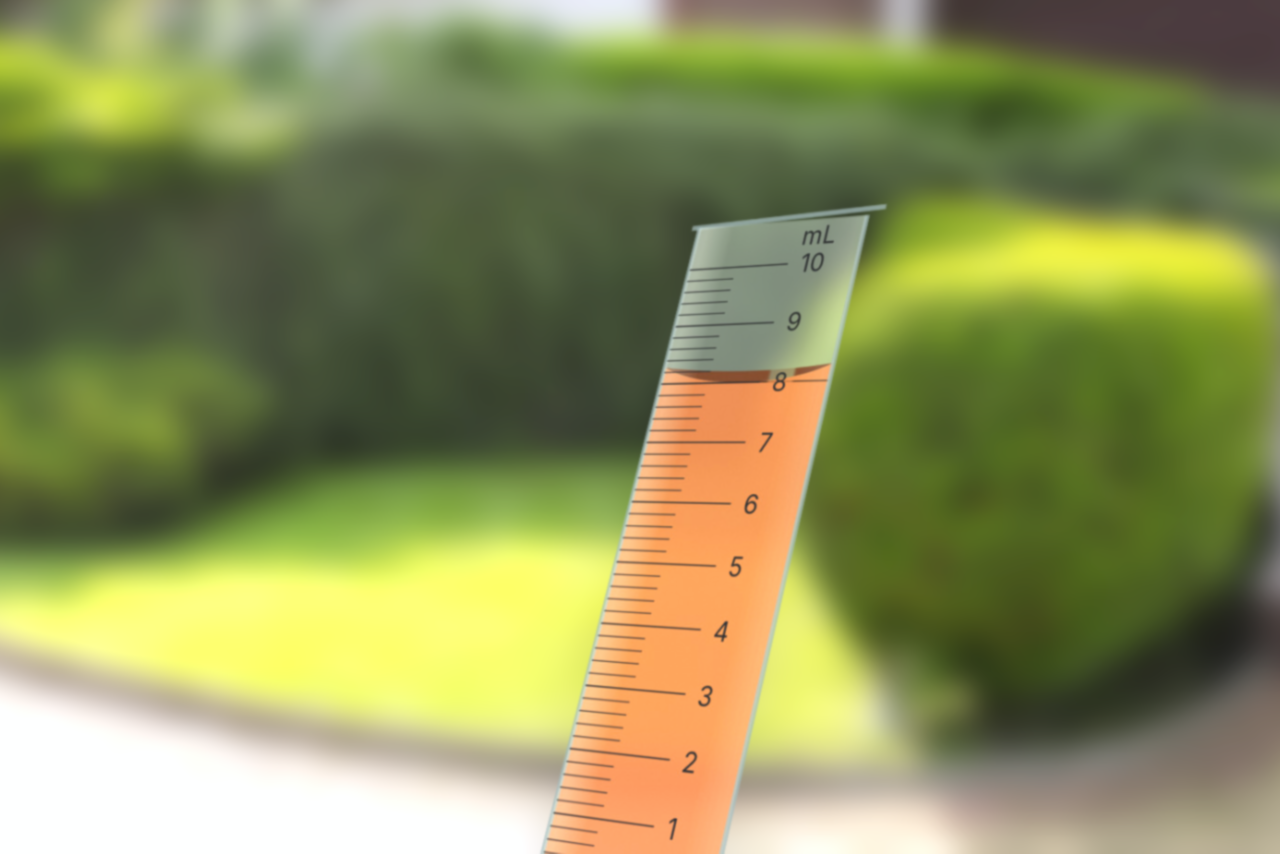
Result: 8mL
